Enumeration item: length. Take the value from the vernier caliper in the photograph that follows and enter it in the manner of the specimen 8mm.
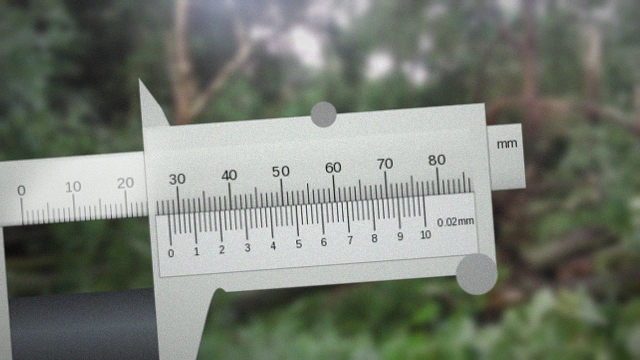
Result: 28.0mm
